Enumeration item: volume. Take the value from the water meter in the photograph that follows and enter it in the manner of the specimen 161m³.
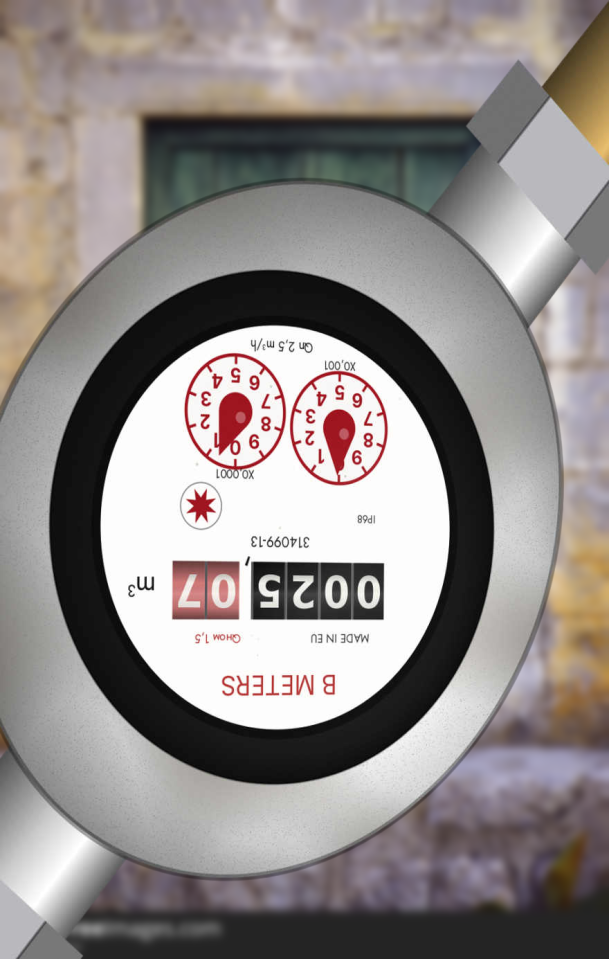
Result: 25.0700m³
